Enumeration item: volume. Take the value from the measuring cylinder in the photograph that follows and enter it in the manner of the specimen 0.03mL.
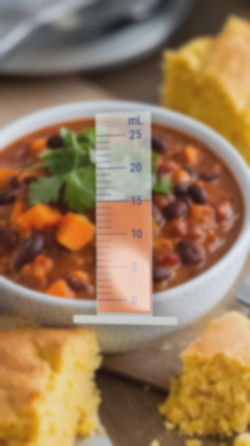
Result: 15mL
